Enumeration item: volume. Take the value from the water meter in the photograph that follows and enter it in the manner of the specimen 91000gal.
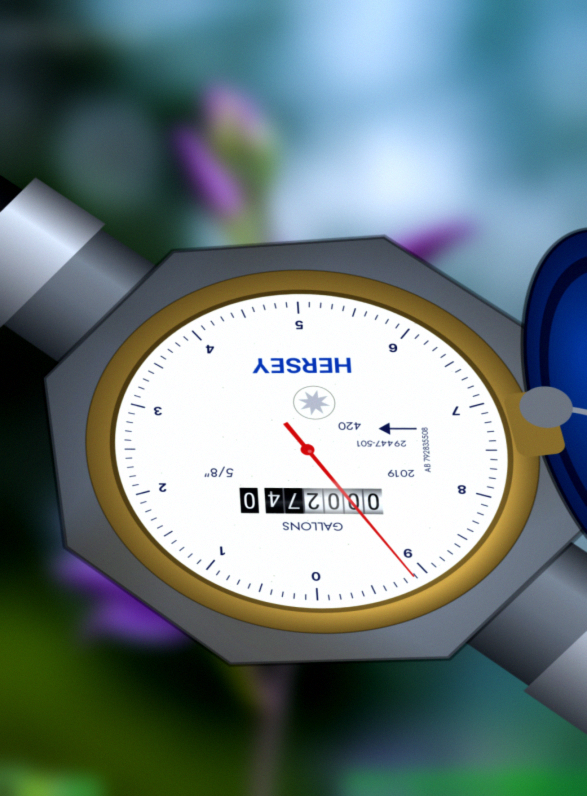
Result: 2739.1gal
